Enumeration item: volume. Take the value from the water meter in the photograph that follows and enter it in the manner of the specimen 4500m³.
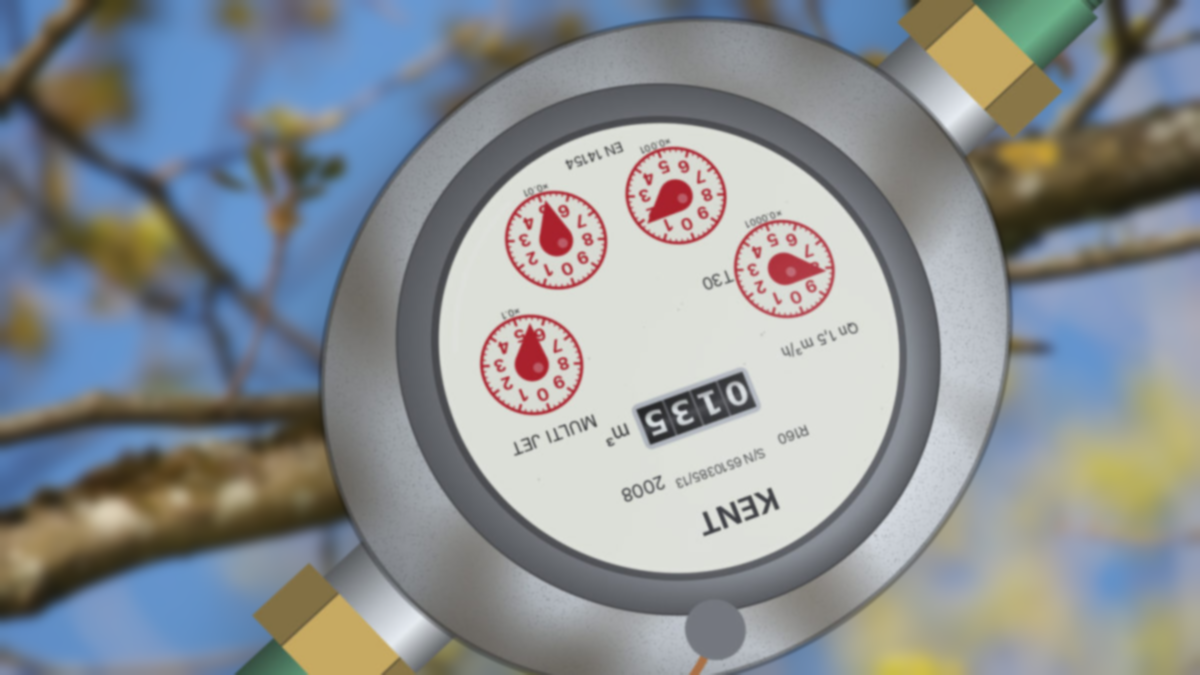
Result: 135.5518m³
